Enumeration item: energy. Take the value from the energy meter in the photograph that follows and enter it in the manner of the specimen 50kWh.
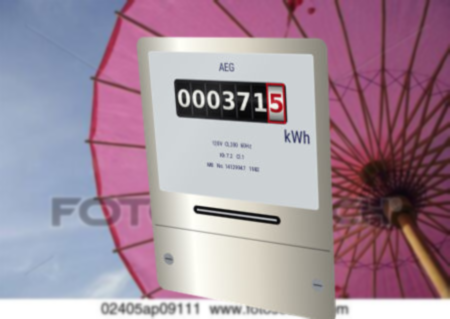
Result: 371.5kWh
